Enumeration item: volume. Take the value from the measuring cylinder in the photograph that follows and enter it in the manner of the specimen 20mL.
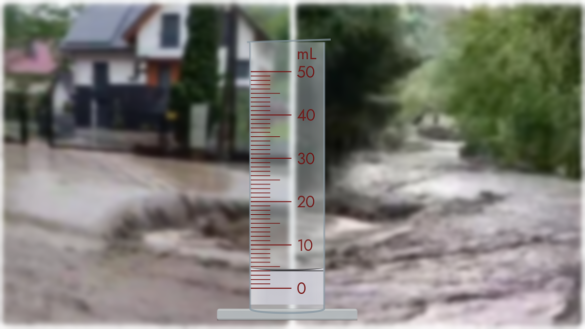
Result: 4mL
